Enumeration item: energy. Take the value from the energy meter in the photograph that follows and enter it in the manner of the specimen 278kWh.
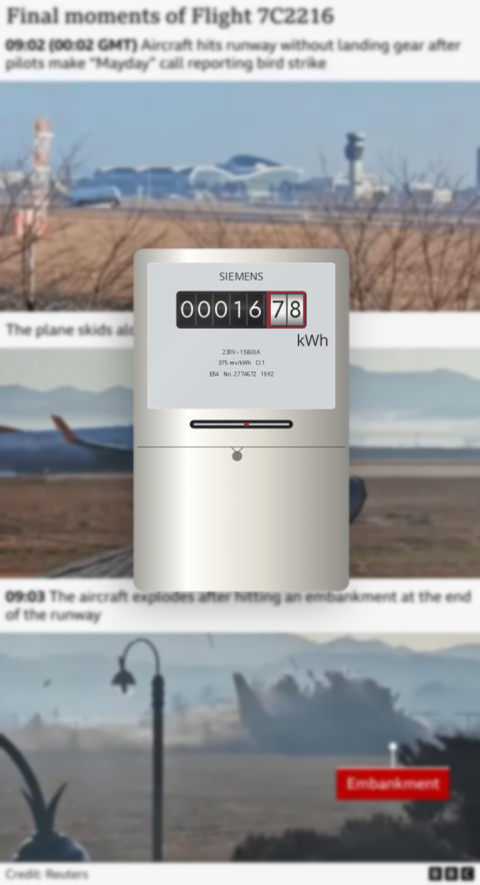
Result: 16.78kWh
